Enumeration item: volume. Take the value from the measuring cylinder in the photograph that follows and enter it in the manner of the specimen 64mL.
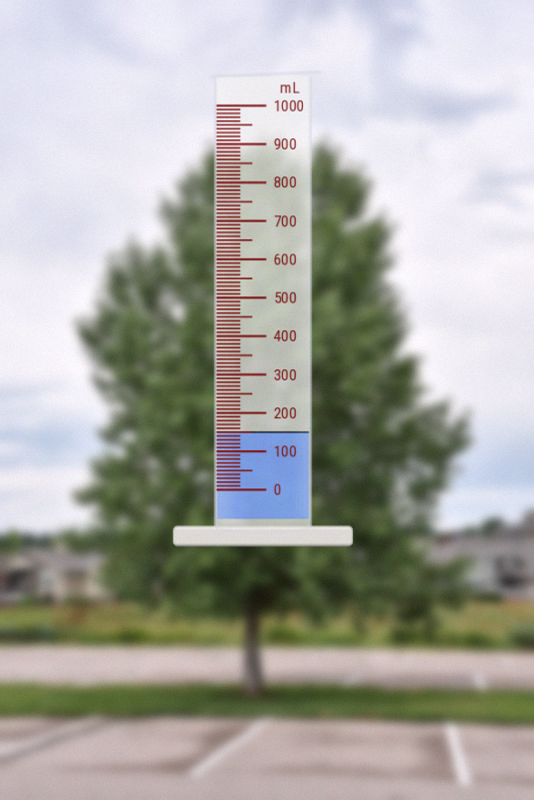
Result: 150mL
